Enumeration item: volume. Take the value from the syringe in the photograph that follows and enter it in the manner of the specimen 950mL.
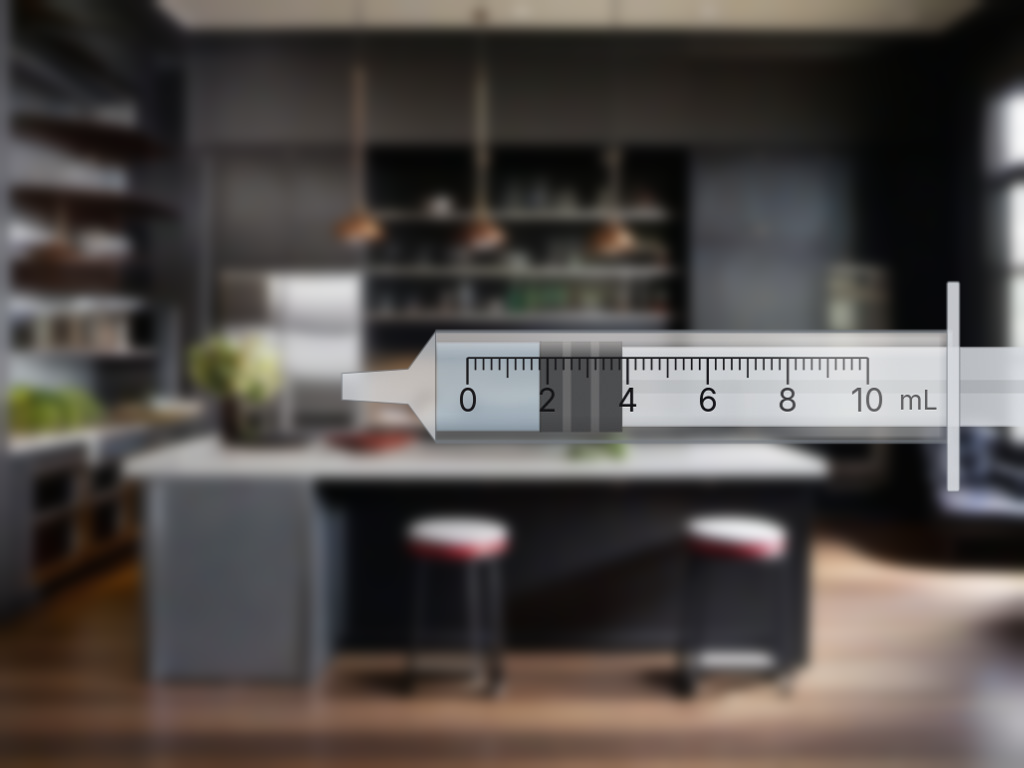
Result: 1.8mL
